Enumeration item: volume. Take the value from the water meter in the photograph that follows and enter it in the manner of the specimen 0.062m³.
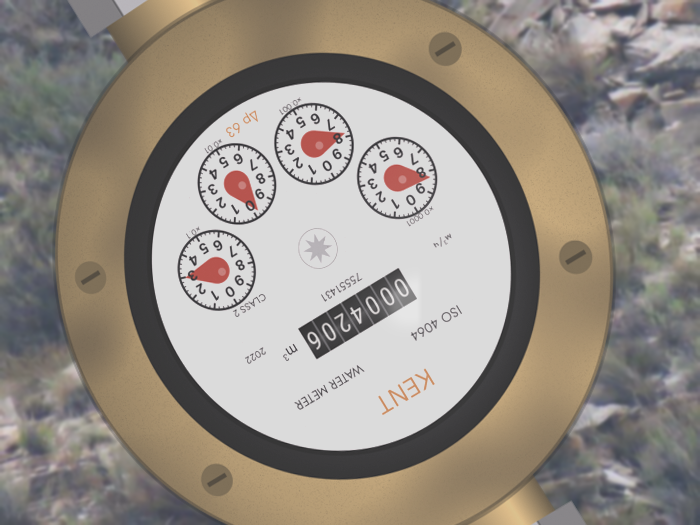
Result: 4206.2978m³
